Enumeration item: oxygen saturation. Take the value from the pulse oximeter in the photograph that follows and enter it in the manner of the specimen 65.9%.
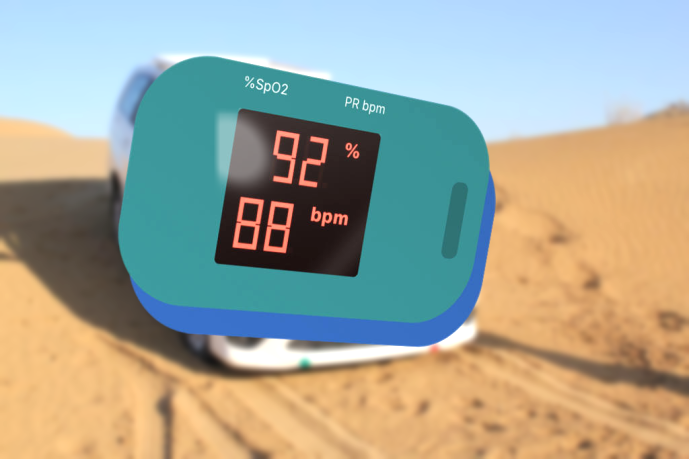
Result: 92%
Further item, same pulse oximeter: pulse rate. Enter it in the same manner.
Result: 88bpm
